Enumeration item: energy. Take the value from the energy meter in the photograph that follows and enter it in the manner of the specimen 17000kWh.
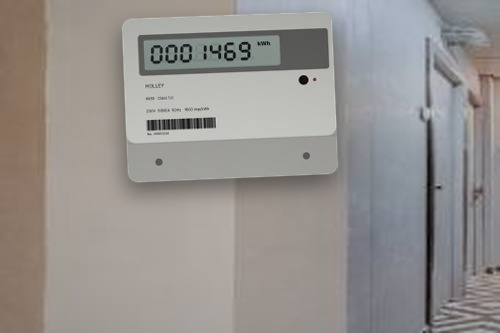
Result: 1469kWh
